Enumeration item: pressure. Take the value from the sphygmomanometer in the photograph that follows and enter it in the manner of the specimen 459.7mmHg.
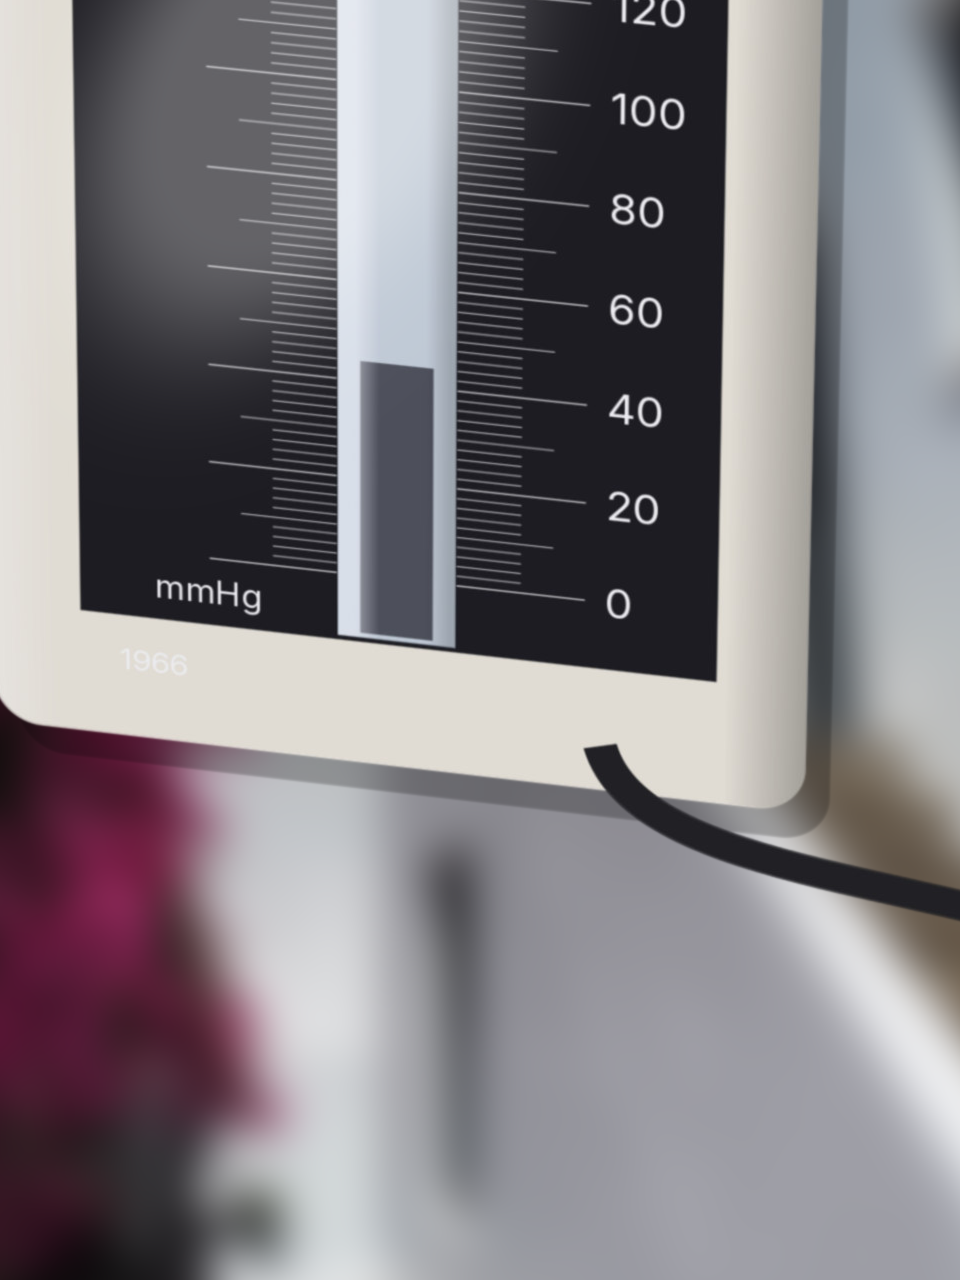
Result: 44mmHg
